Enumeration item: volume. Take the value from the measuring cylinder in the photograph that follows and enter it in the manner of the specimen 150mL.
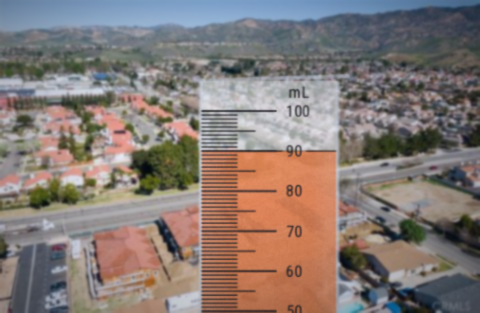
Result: 90mL
